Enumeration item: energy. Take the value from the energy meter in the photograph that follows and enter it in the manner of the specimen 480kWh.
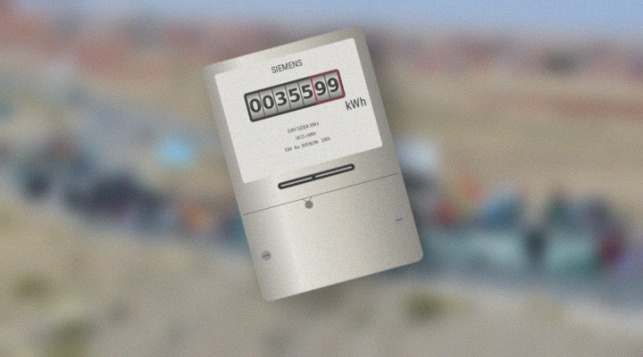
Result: 355.99kWh
